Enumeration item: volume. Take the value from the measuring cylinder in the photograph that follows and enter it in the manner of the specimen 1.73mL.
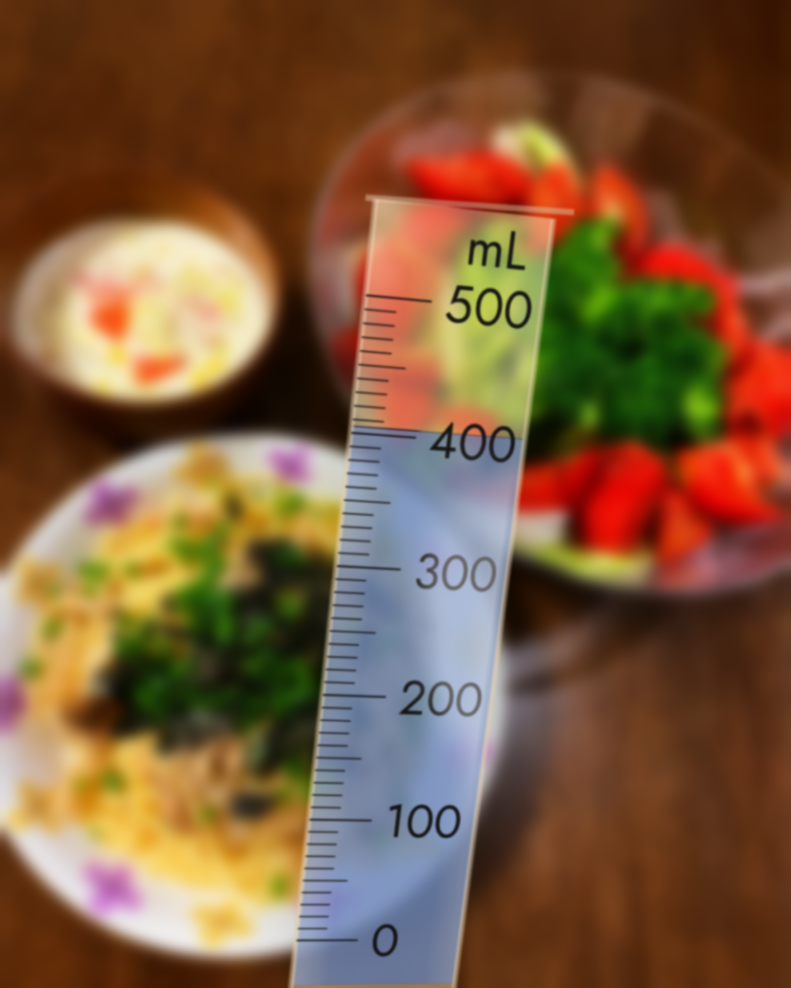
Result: 405mL
